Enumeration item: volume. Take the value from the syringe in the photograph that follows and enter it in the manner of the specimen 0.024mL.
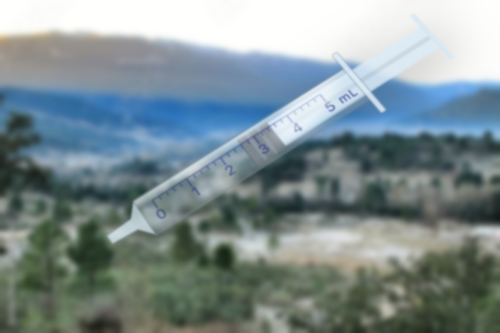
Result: 2.6mL
